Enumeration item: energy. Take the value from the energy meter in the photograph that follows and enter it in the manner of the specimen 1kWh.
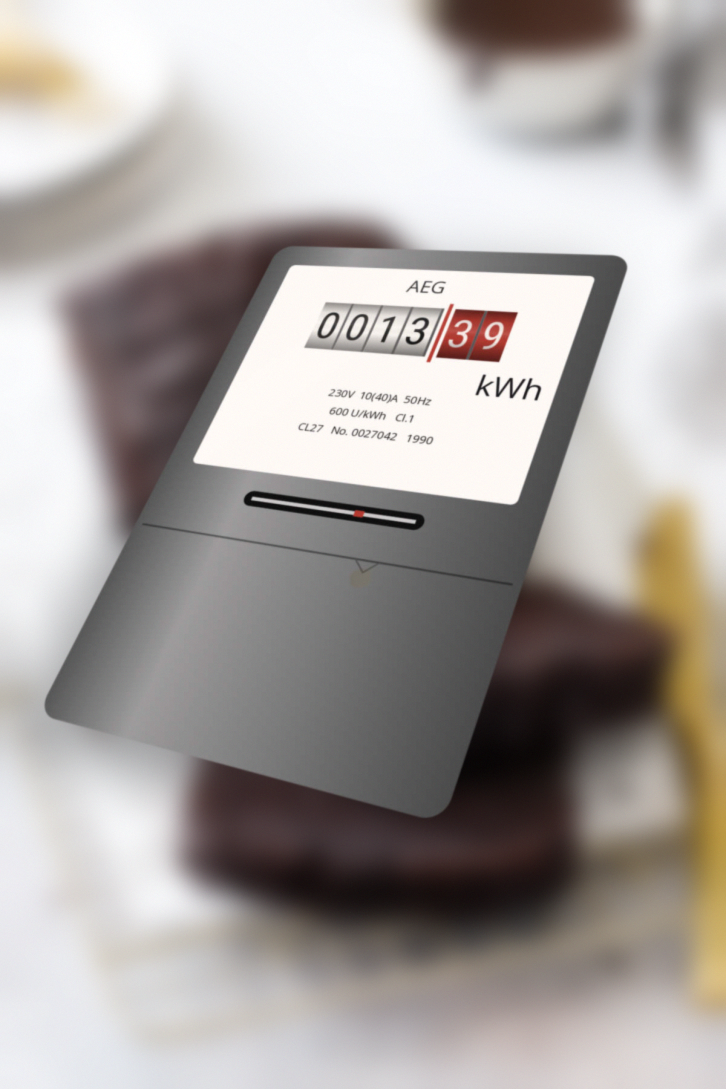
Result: 13.39kWh
